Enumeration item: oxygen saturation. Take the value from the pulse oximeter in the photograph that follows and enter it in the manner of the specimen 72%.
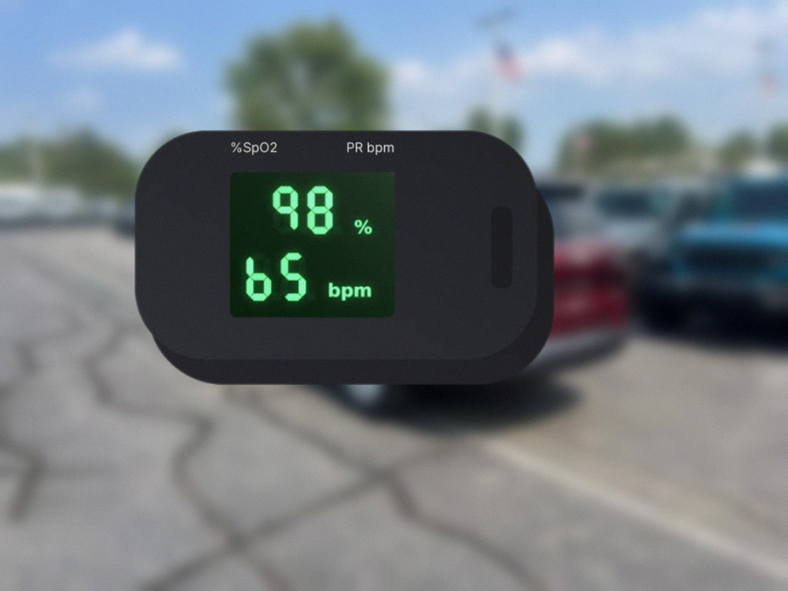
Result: 98%
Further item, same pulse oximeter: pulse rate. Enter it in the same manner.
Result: 65bpm
